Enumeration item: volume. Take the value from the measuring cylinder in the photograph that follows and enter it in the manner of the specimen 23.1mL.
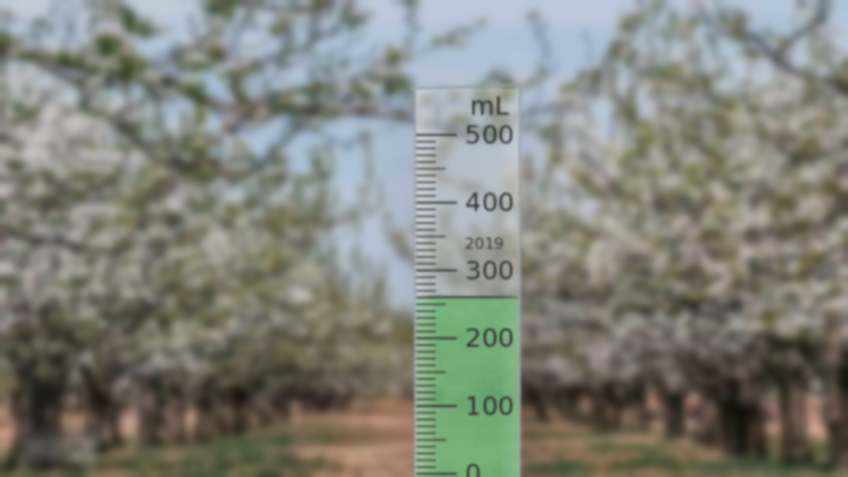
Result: 260mL
